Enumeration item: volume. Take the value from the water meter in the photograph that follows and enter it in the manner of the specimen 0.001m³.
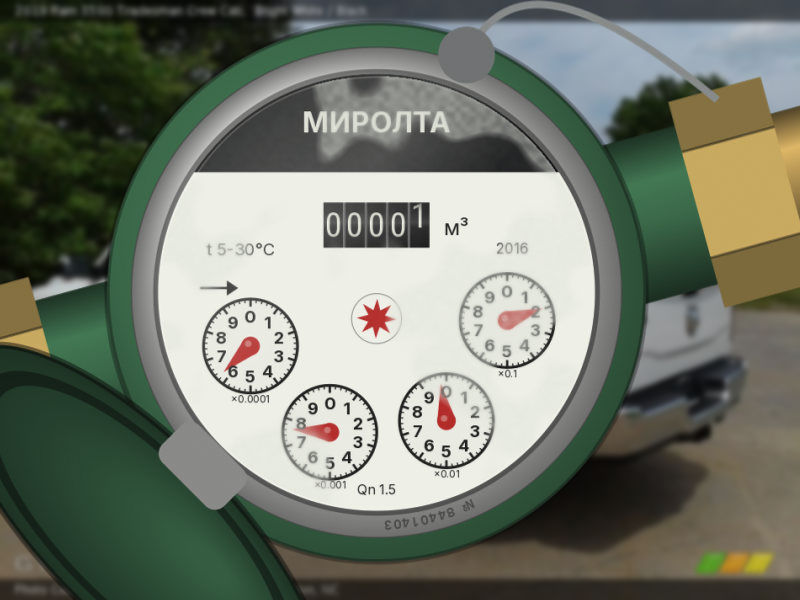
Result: 1.1976m³
